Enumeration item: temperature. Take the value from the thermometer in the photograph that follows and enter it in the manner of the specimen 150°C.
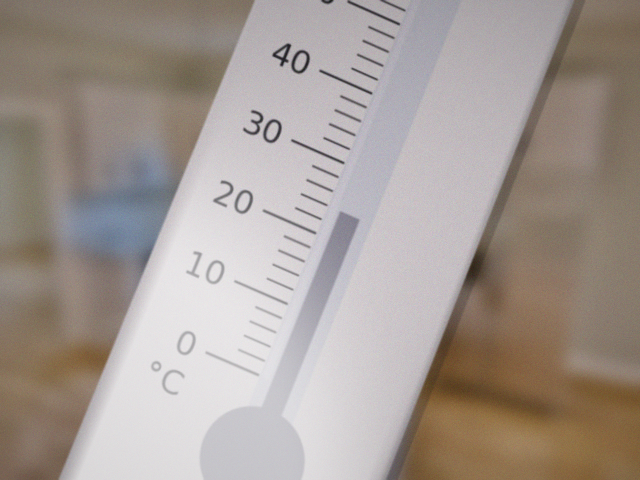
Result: 24°C
